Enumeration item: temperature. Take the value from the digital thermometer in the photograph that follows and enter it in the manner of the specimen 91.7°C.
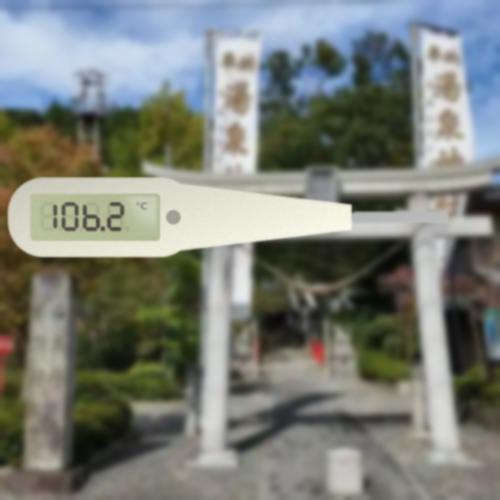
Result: 106.2°C
